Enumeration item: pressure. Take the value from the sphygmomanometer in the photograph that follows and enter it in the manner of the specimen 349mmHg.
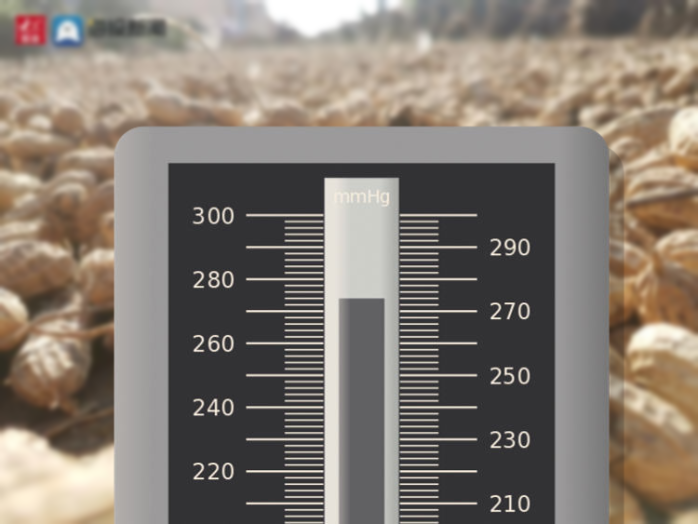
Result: 274mmHg
